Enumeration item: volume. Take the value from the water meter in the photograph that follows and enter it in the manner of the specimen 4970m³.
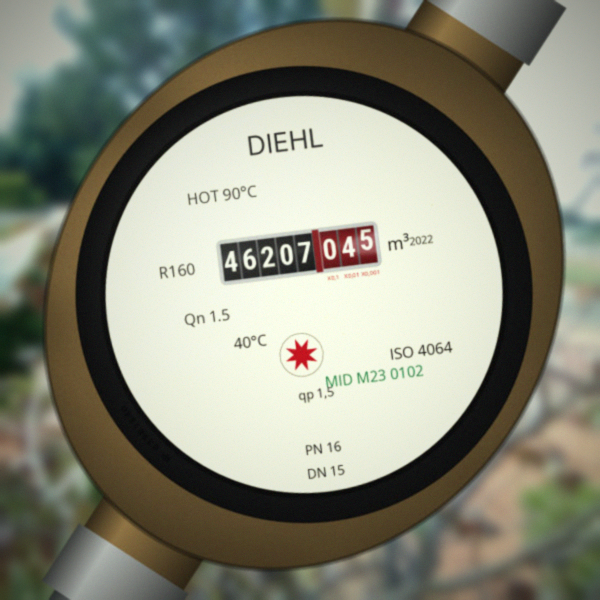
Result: 46207.045m³
